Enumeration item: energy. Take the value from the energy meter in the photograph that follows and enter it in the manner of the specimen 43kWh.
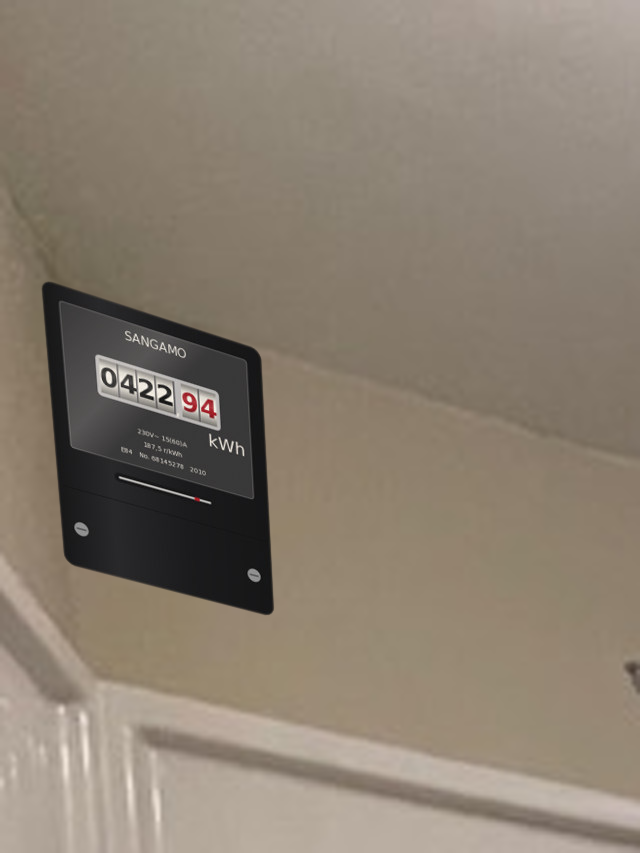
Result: 422.94kWh
